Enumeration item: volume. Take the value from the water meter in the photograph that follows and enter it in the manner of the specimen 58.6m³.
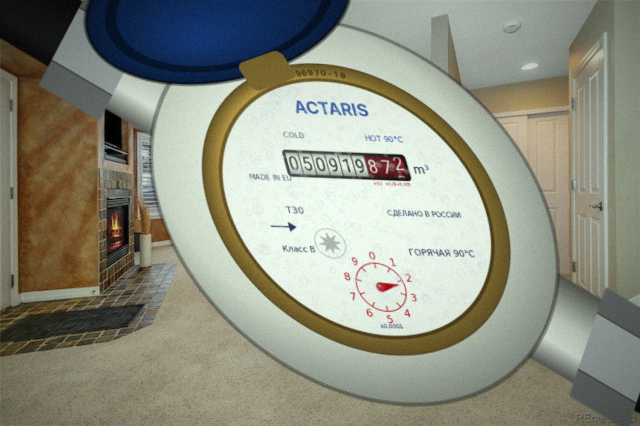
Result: 50919.8722m³
